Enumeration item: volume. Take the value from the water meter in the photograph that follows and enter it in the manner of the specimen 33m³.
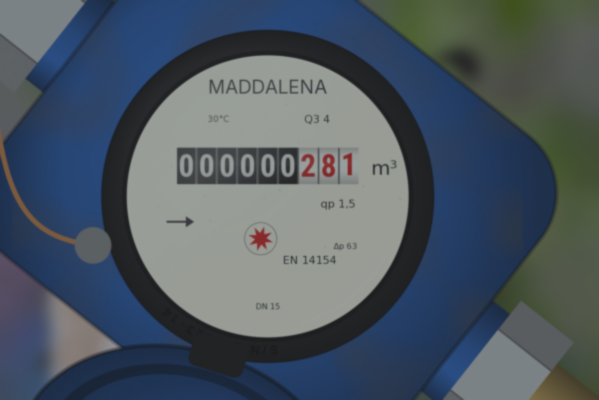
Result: 0.281m³
